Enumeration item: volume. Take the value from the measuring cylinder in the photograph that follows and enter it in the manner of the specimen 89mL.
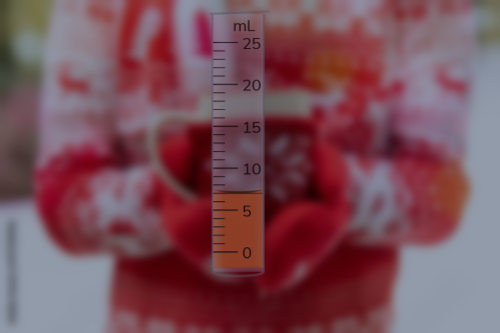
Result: 7mL
